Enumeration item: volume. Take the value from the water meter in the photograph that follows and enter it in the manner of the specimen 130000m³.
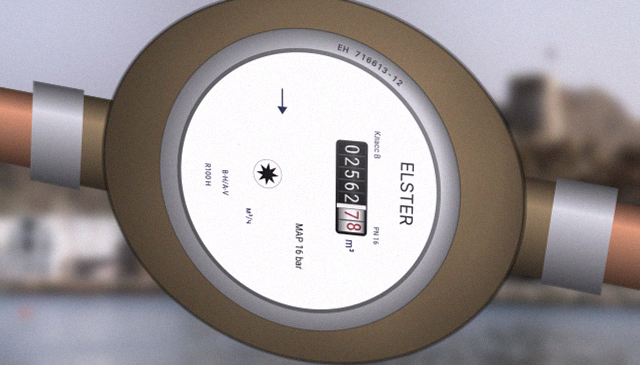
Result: 2562.78m³
